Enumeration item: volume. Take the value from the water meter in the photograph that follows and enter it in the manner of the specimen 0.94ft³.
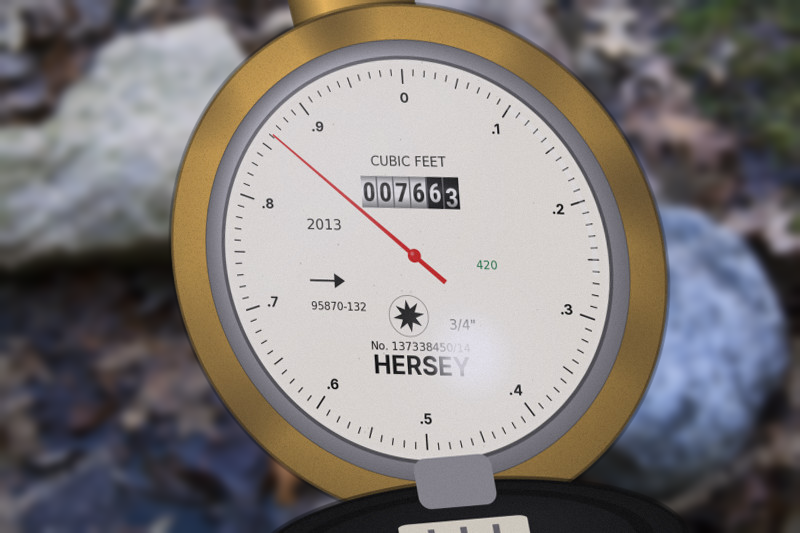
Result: 7662.86ft³
